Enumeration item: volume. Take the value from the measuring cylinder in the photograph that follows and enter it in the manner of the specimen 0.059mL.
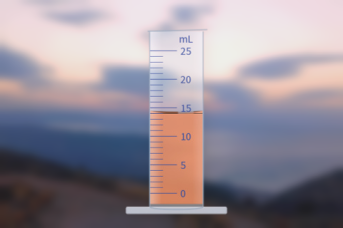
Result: 14mL
